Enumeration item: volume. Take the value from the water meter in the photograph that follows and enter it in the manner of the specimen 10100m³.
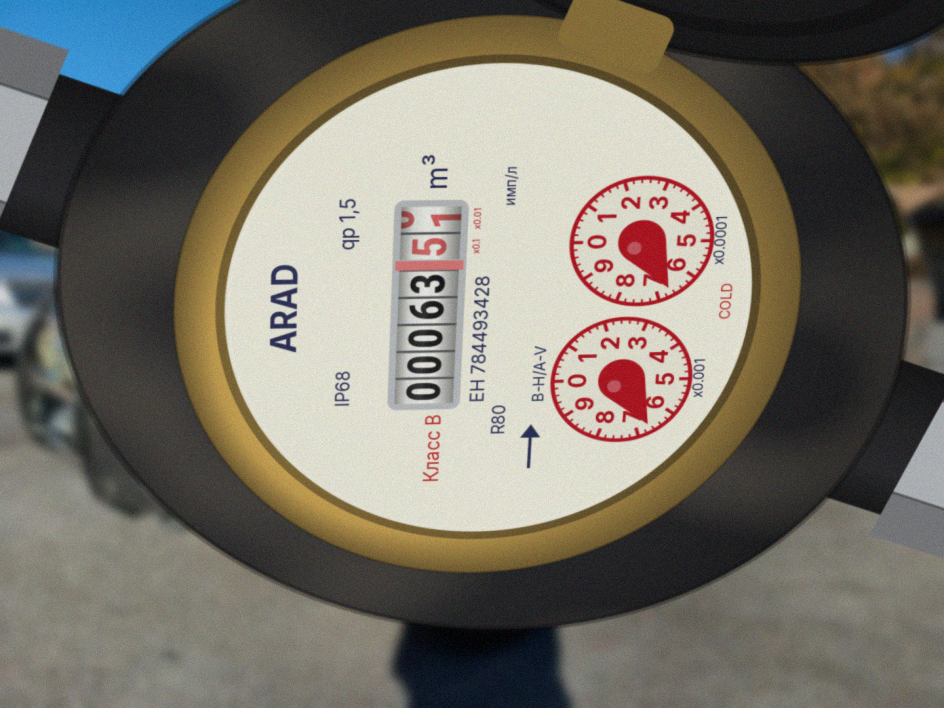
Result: 63.5066m³
